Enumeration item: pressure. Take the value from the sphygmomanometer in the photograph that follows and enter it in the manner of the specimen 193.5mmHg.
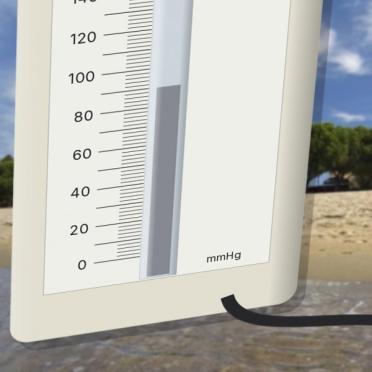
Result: 90mmHg
